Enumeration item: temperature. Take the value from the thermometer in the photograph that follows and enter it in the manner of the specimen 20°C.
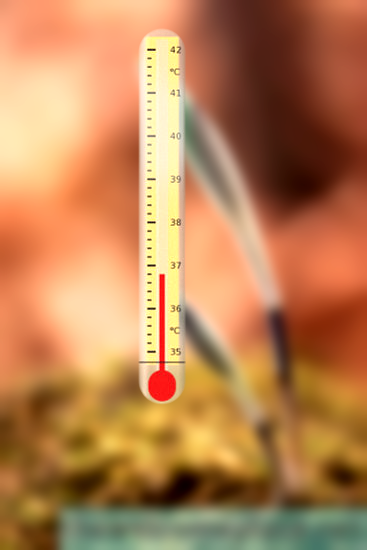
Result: 36.8°C
